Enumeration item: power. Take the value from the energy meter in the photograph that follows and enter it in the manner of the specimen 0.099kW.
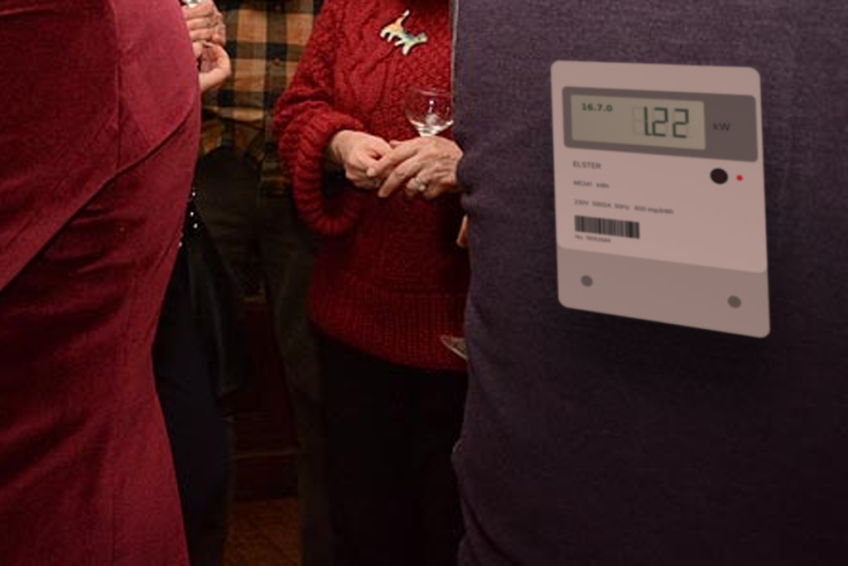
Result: 1.22kW
